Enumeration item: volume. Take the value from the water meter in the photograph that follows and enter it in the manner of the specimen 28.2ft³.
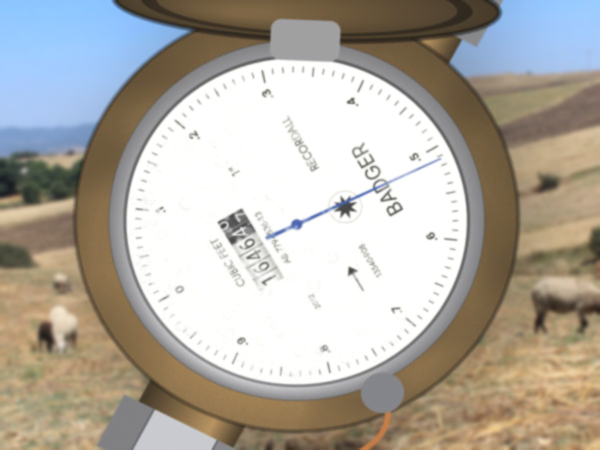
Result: 164646.51ft³
